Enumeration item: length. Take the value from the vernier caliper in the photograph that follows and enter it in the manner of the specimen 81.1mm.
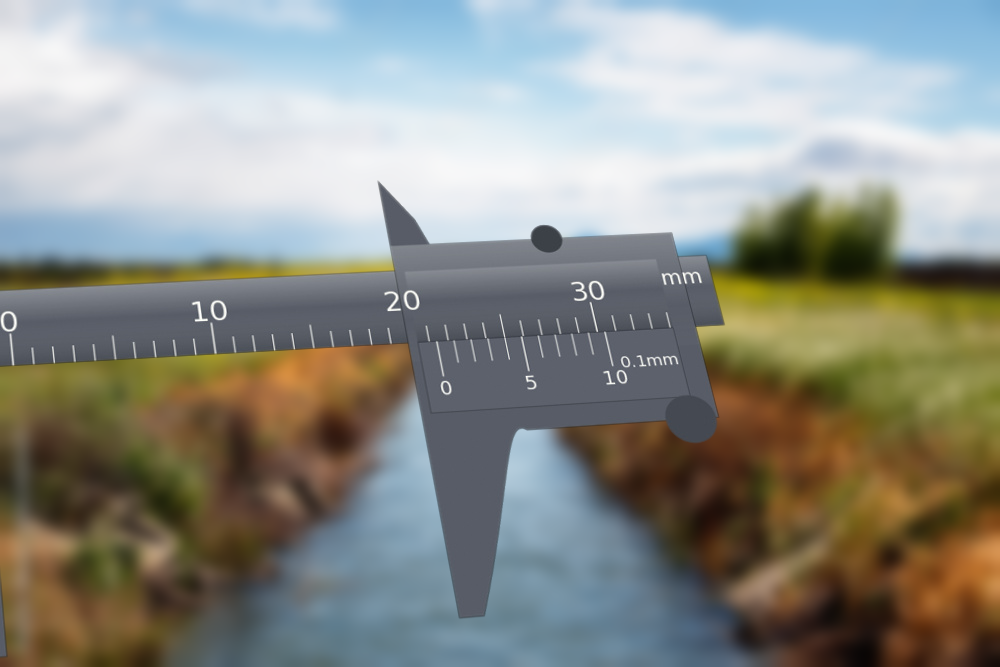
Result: 21.4mm
